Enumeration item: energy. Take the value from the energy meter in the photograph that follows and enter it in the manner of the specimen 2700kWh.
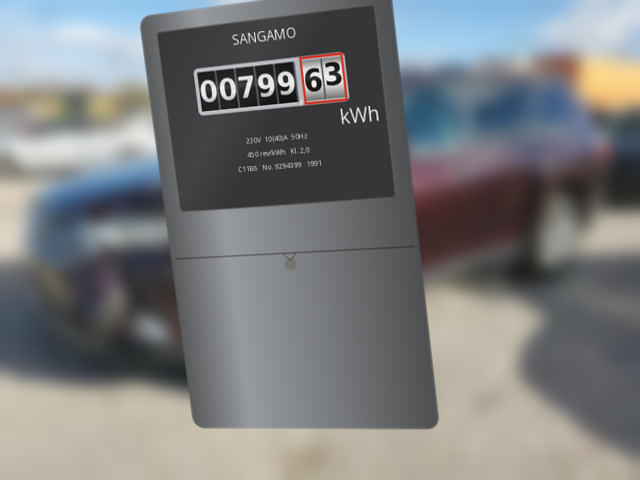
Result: 799.63kWh
